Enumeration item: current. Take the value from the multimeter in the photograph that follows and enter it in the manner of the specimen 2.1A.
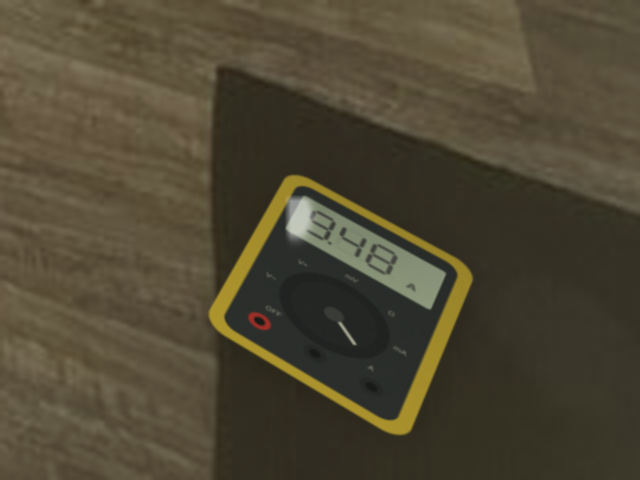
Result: 9.48A
